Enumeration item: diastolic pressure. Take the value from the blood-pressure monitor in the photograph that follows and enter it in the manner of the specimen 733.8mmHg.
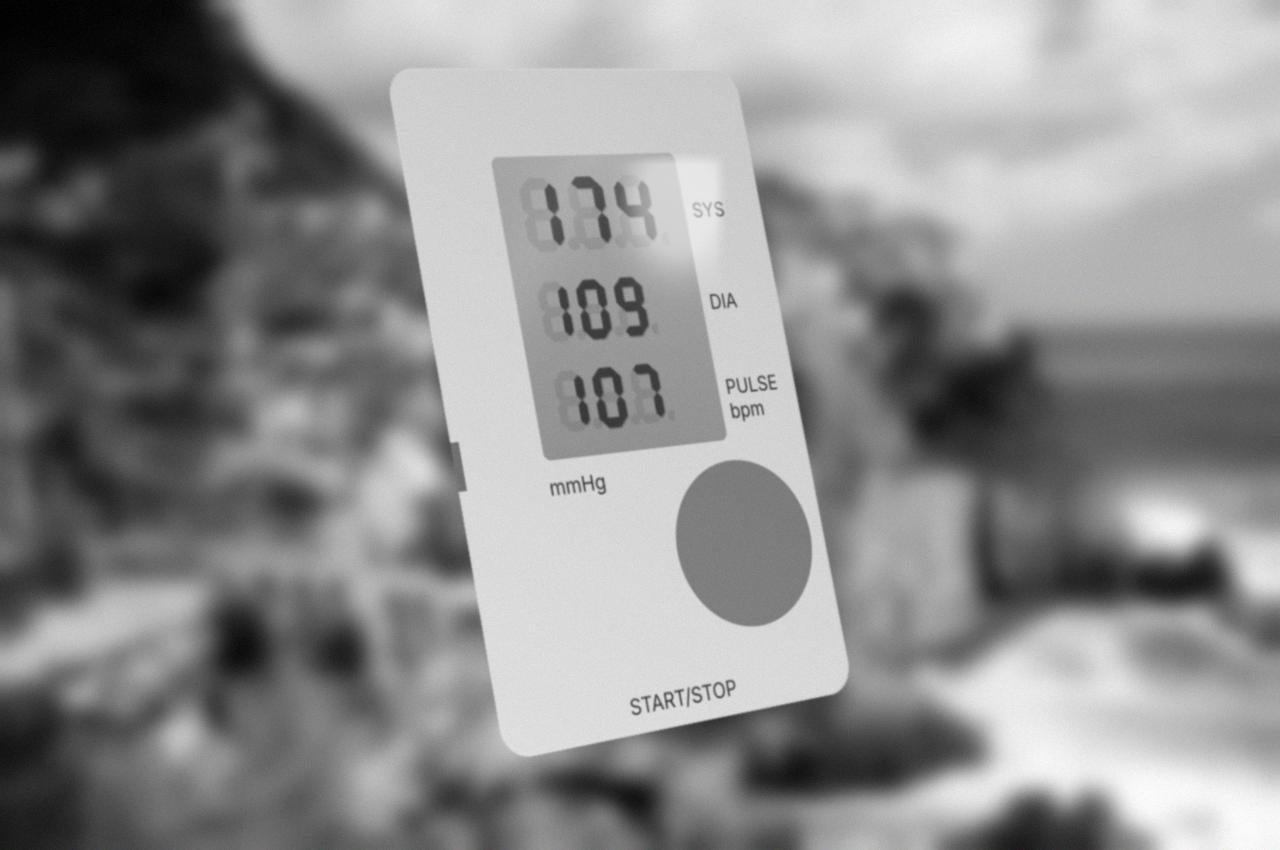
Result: 109mmHg
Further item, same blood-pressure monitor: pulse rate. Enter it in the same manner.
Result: 107bpm
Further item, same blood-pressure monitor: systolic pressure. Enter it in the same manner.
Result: 174mmHg
